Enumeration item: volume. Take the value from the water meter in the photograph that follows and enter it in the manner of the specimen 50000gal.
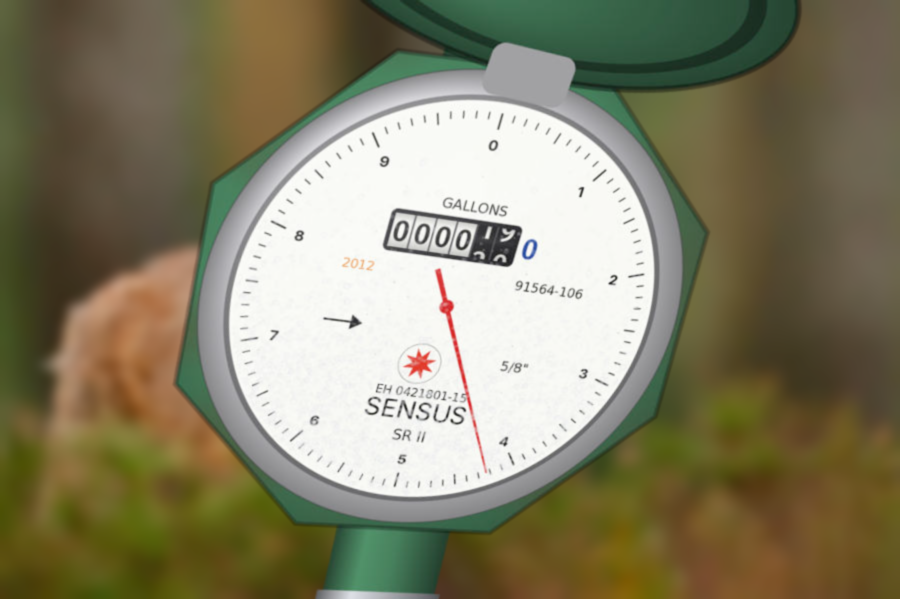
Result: 194.2gal
